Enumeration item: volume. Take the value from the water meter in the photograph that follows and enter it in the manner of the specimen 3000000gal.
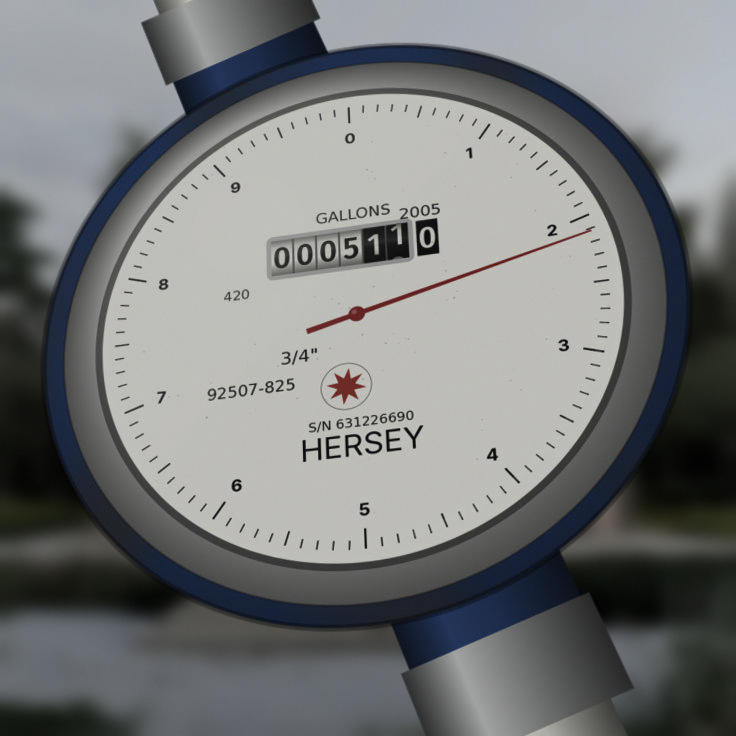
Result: 5112.1gal
